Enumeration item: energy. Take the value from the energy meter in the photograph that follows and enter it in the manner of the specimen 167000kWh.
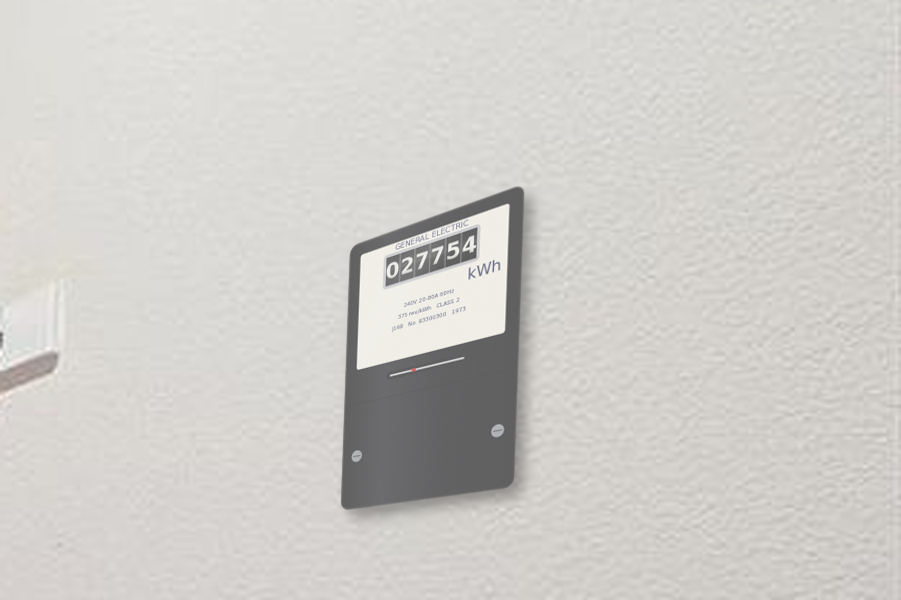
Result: 27754kWh
